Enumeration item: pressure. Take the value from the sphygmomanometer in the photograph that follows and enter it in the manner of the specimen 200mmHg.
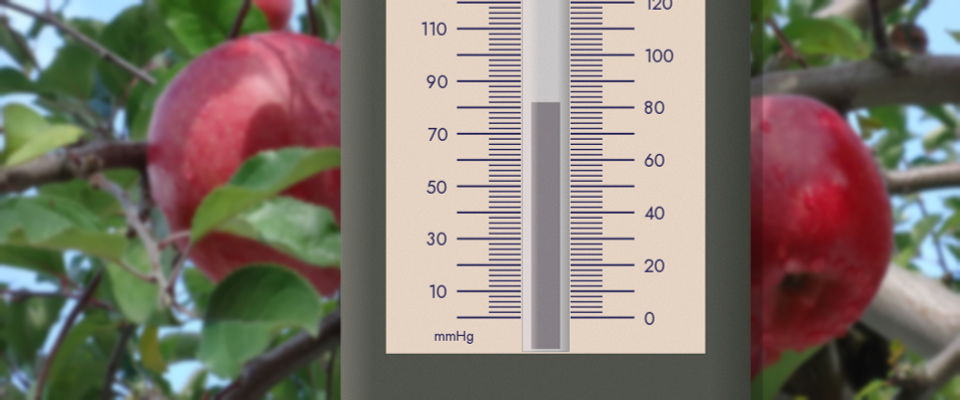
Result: 82mmHg
